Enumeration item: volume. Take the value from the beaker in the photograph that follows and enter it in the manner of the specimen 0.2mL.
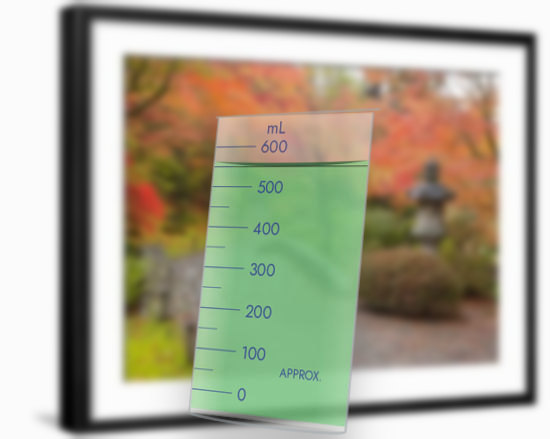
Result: 550mL
